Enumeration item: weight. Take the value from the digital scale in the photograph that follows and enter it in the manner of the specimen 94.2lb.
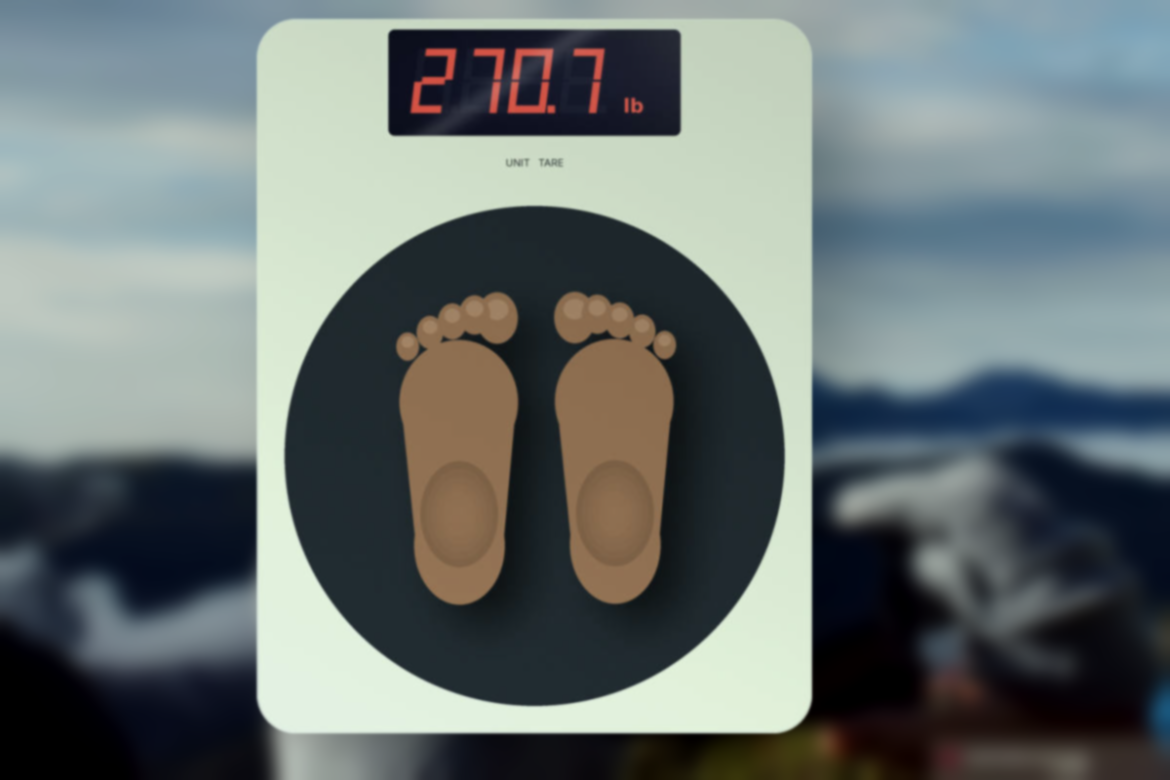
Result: 270.7lb
